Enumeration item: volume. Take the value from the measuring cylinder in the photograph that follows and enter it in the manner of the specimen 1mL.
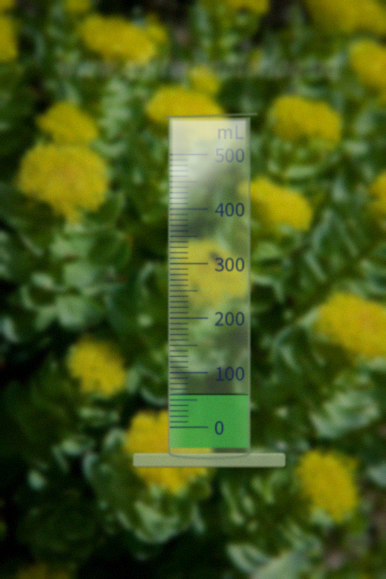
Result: 60mL
